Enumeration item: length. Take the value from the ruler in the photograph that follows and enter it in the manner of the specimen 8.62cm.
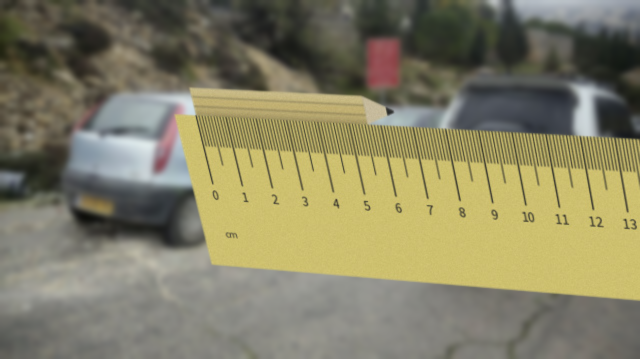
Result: 6.5cm
